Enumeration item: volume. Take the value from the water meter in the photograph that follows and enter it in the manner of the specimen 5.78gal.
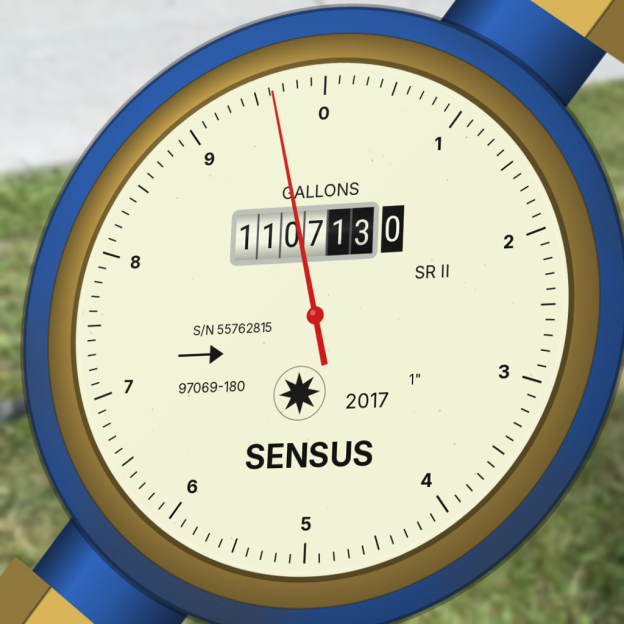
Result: 1107129.6gal
